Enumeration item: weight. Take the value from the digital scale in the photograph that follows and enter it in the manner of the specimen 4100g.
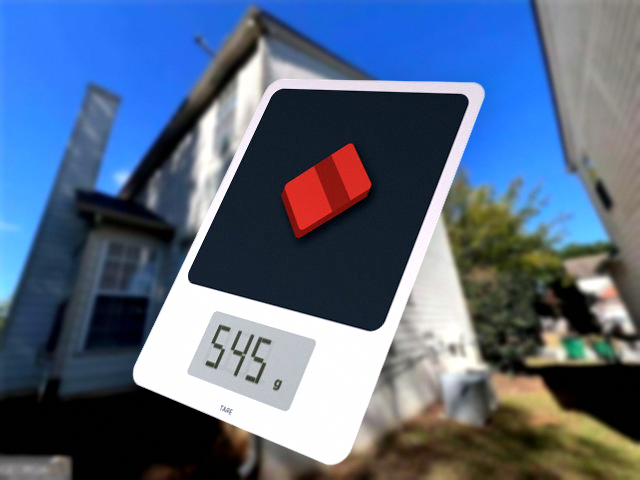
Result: 545g
